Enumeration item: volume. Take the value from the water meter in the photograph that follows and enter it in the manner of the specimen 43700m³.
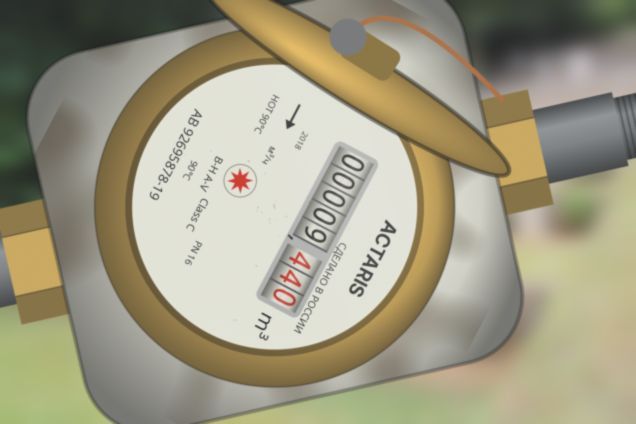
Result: 9.440m³
